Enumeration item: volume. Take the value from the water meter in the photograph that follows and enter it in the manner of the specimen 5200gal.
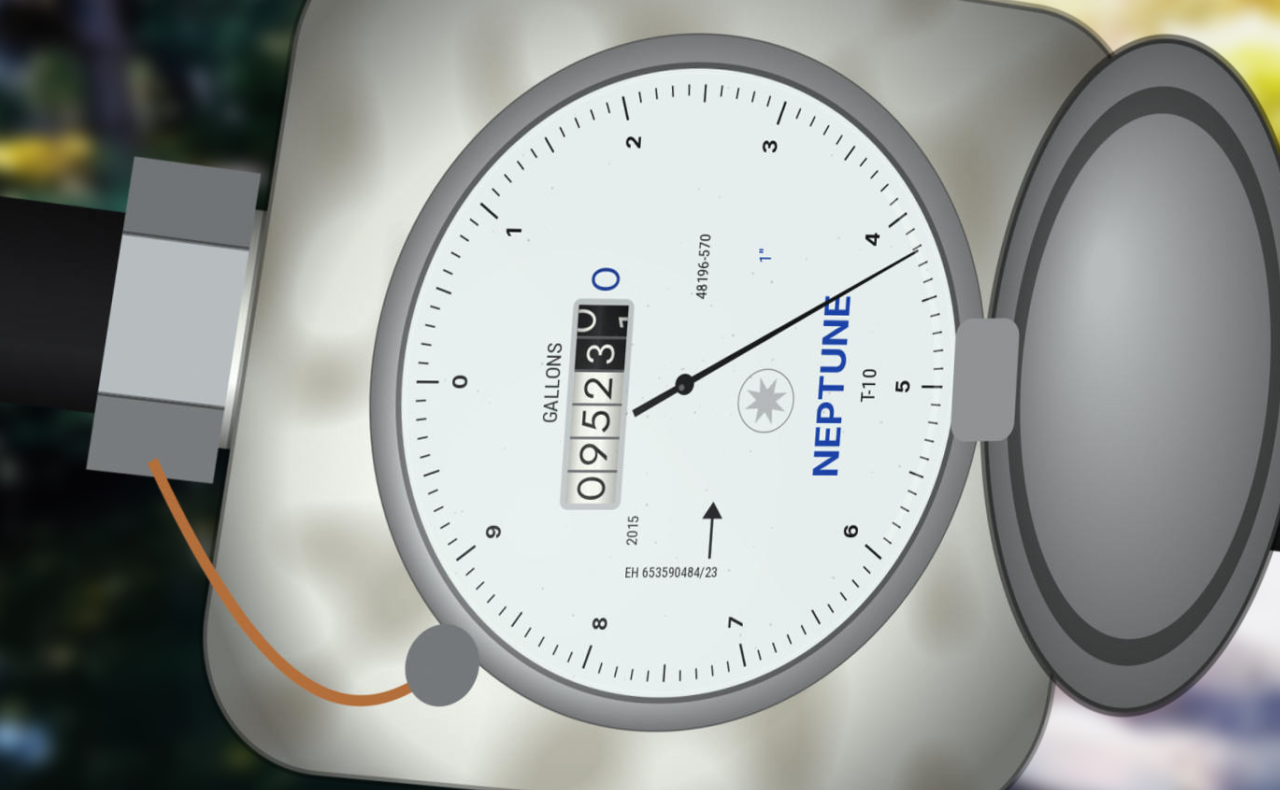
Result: 952304.2gal
